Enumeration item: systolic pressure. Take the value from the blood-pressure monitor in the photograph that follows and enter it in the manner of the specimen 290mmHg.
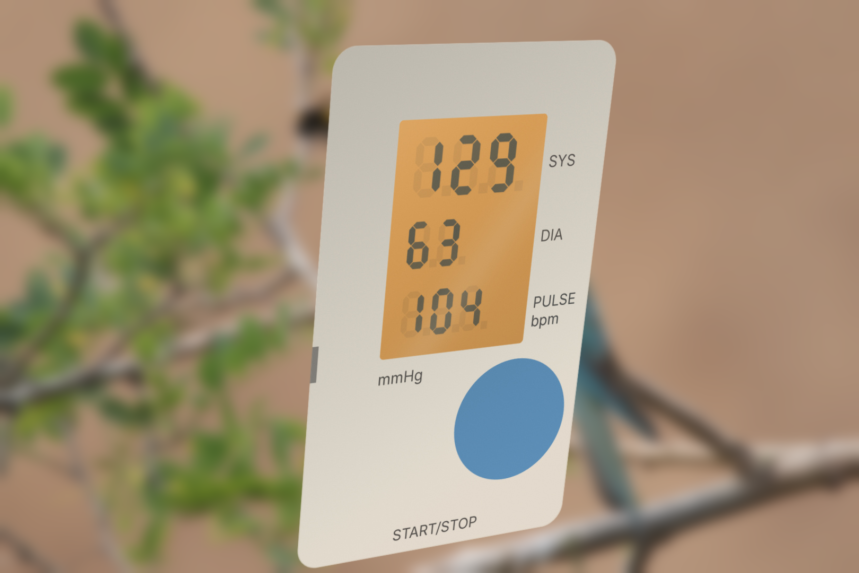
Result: 129mmHg
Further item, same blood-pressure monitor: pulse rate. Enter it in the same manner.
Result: 104bpm
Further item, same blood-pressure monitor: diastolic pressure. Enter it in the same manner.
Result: 63mmHg
